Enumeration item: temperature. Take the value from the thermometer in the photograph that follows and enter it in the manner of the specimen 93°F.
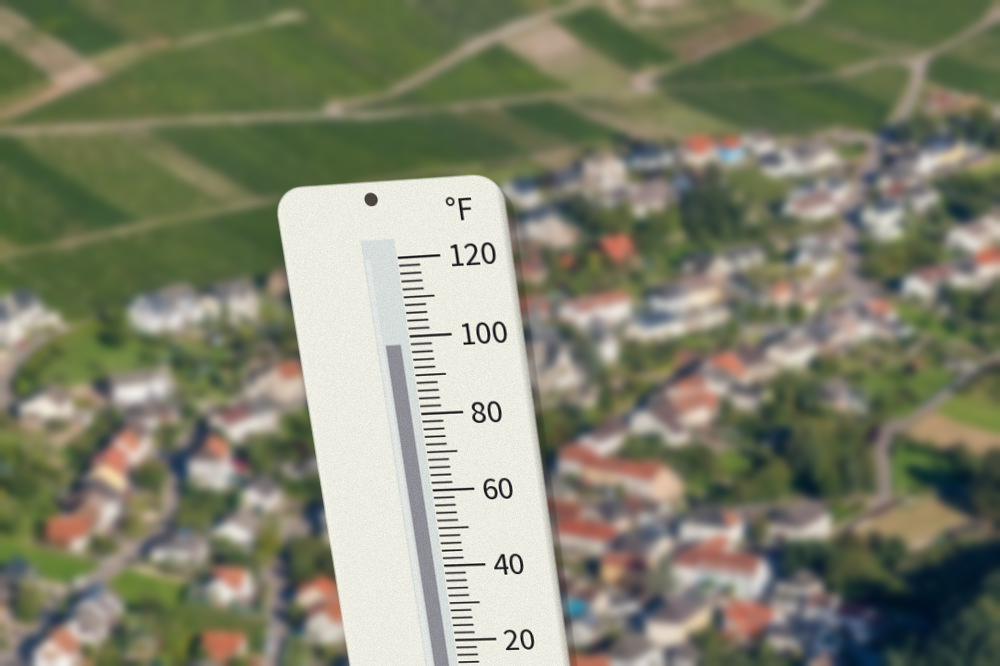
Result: 98°F
